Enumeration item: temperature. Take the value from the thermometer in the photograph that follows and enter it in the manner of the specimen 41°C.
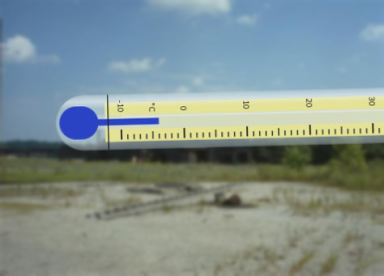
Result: -4°C
